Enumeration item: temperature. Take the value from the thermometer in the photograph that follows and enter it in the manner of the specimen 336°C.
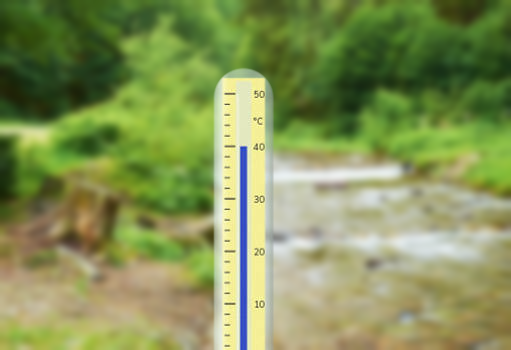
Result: 40°C
